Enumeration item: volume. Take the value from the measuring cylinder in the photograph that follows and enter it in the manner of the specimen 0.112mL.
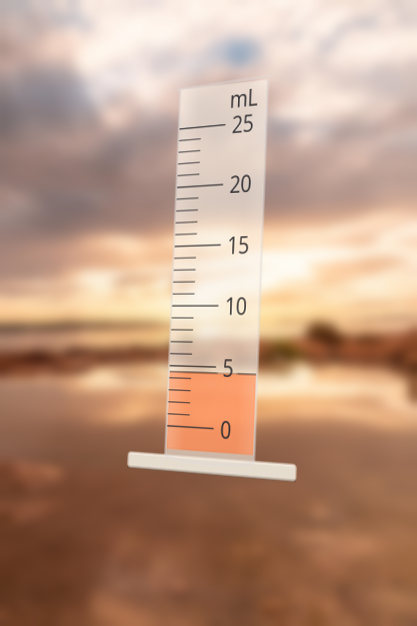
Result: 4.5mL
